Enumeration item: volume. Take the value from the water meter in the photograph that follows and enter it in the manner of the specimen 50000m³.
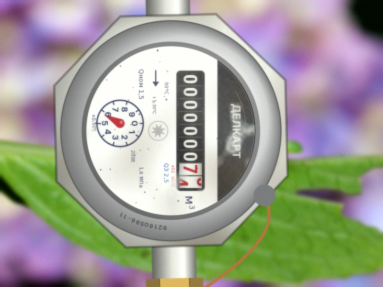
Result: 0.735m³
